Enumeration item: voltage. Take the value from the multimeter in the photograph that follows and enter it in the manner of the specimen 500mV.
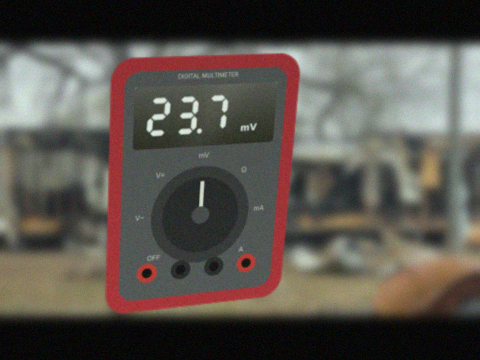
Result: 23.7mV
